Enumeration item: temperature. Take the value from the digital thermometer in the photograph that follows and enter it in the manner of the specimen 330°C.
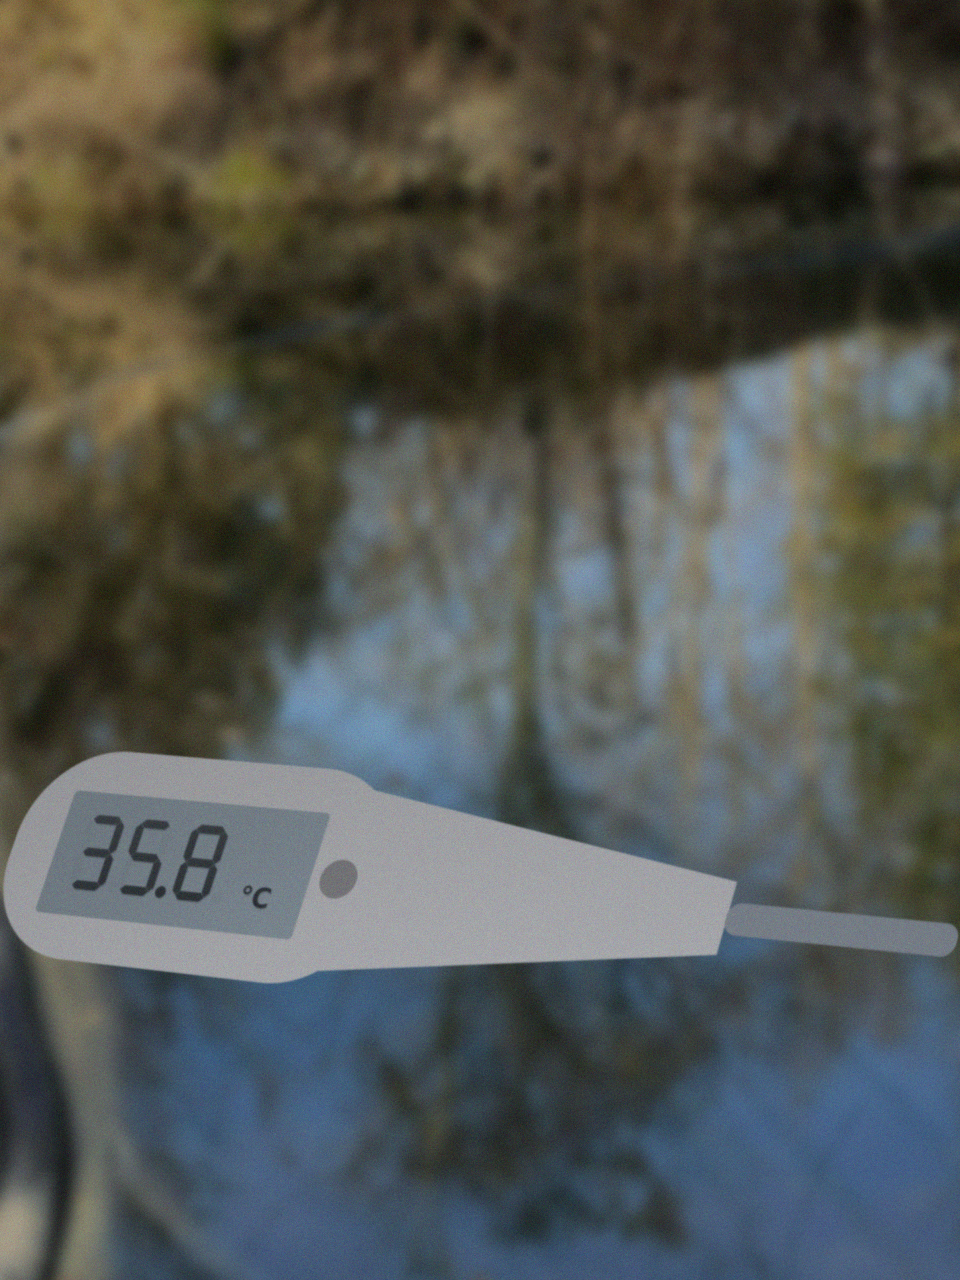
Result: 35.8°C
